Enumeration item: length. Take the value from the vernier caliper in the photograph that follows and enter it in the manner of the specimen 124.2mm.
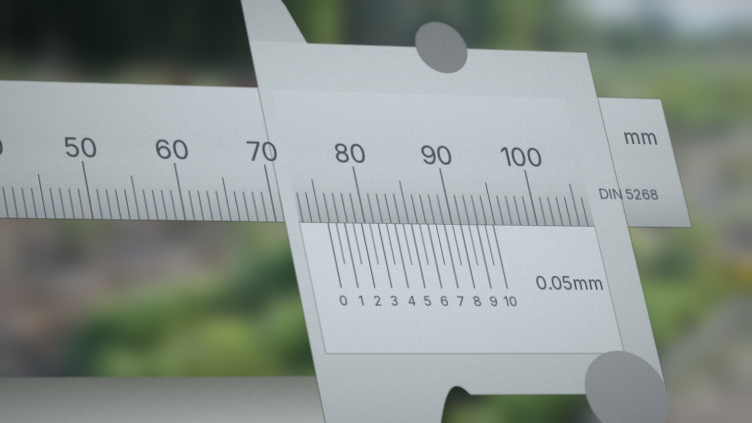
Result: 75.8mm
